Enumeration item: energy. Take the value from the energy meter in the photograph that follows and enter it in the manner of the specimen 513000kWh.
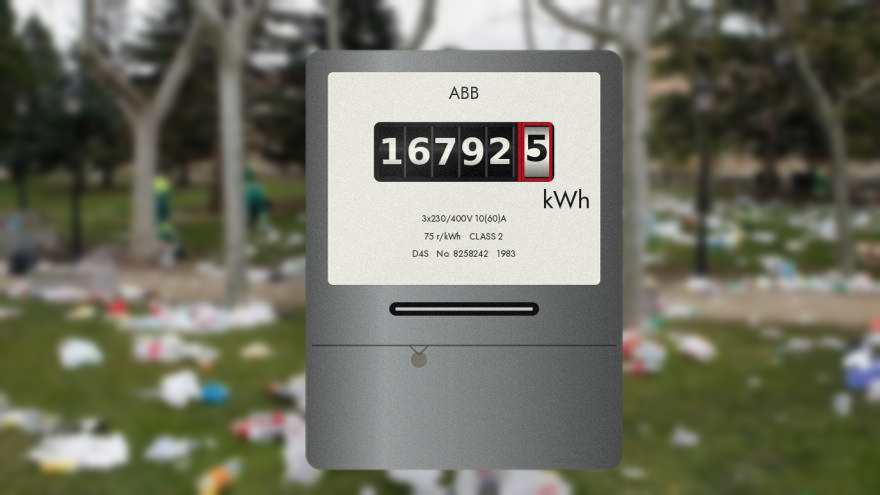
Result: 16792.5kWh
